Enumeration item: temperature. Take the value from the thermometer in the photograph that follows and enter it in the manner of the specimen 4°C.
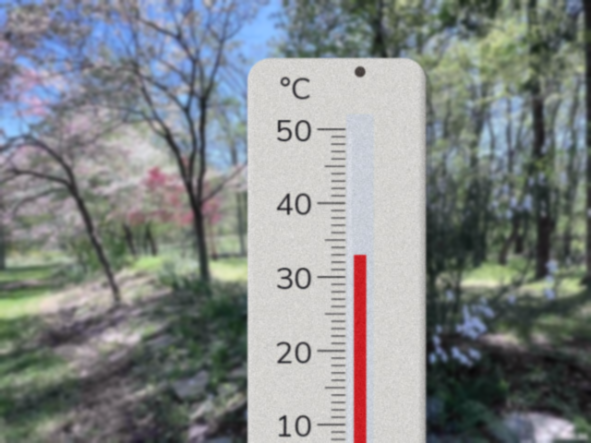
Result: 33°C
